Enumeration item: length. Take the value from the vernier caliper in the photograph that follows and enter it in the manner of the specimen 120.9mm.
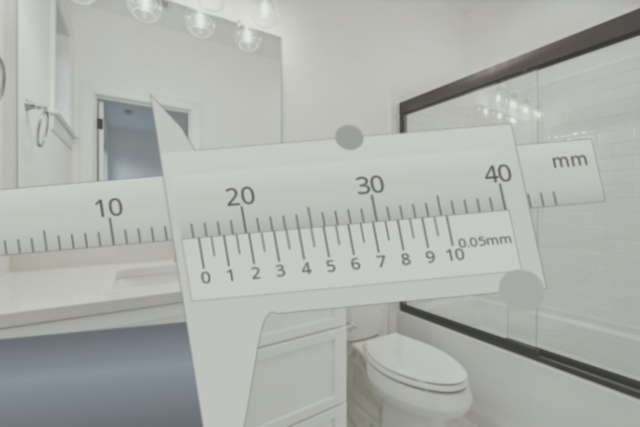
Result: 16.4mm
